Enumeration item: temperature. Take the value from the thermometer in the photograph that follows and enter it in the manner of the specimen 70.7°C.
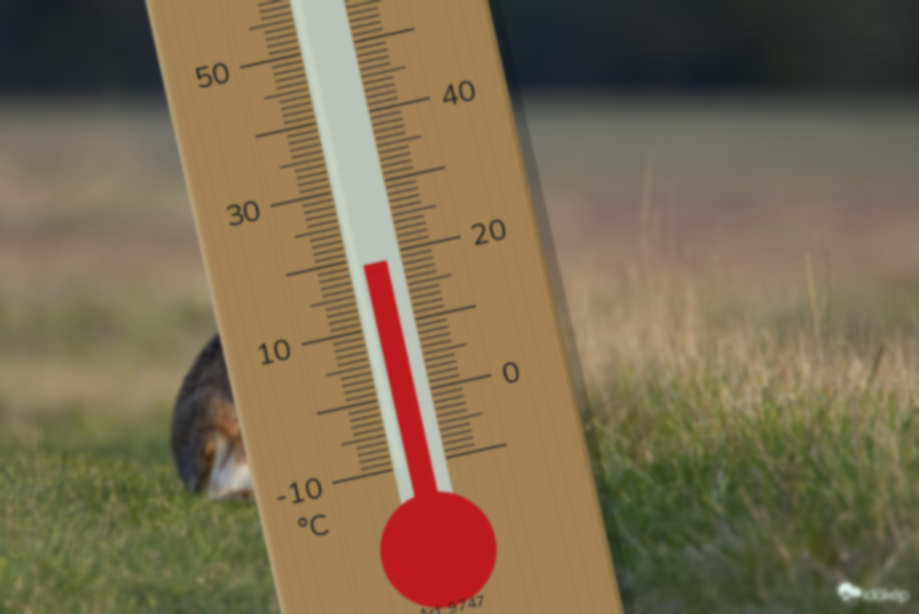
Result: 19°C
